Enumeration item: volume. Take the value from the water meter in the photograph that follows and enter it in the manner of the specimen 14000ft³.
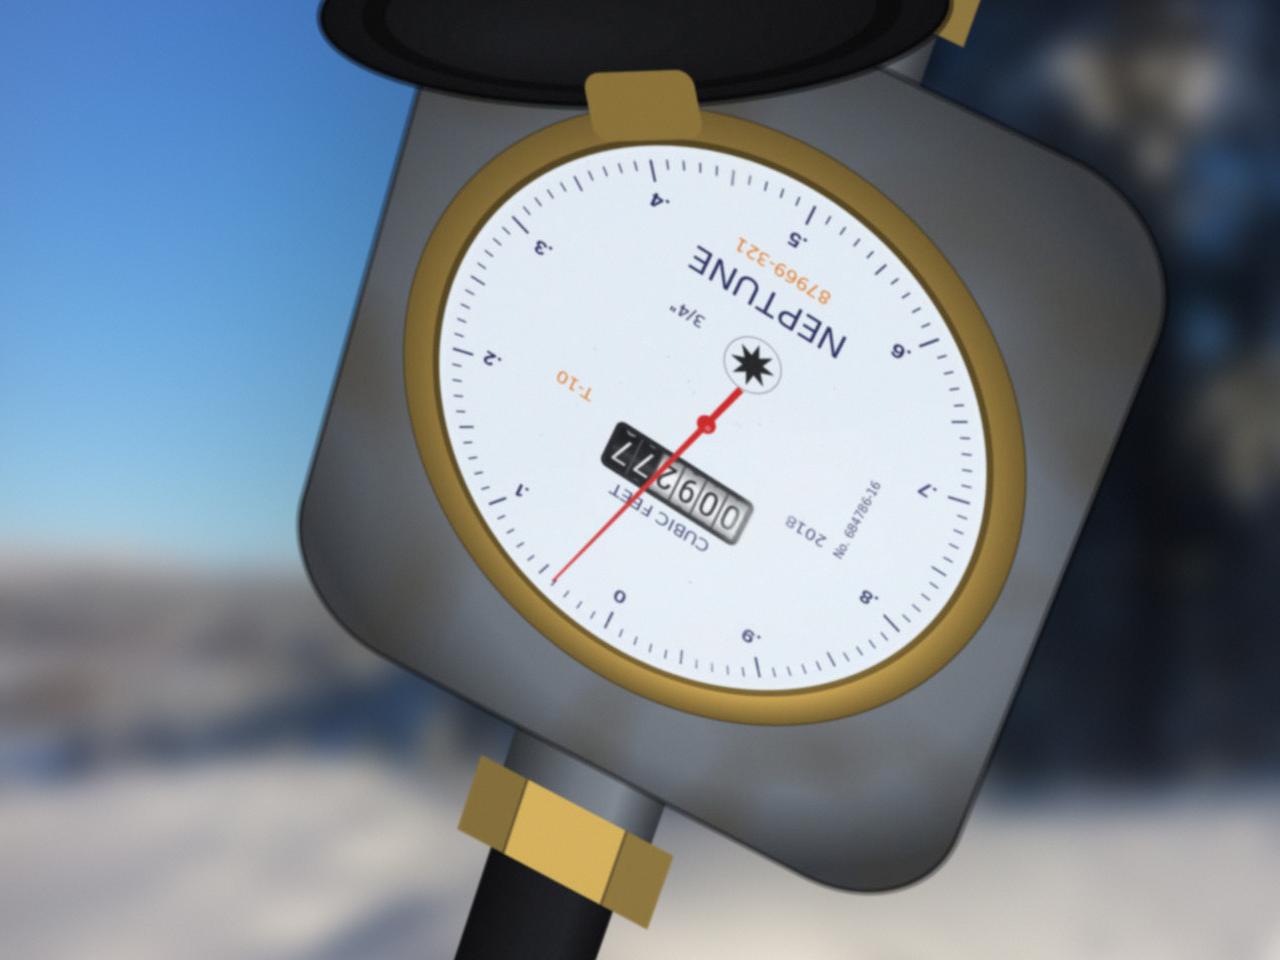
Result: 9277.04ft³
